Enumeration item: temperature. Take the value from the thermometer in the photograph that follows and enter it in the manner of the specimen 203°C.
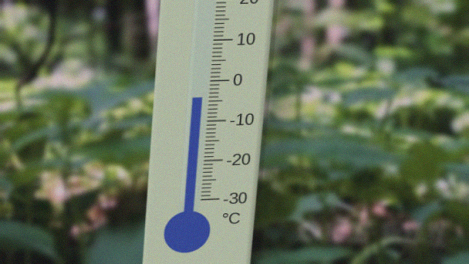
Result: -4°C
